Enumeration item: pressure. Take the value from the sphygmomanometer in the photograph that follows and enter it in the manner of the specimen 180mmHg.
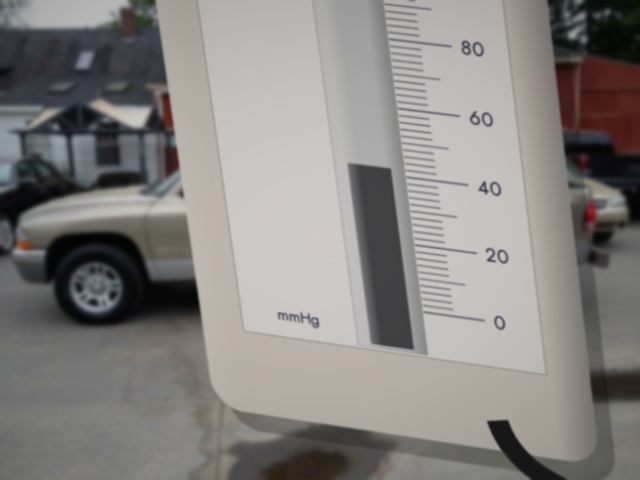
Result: 42mmHg
